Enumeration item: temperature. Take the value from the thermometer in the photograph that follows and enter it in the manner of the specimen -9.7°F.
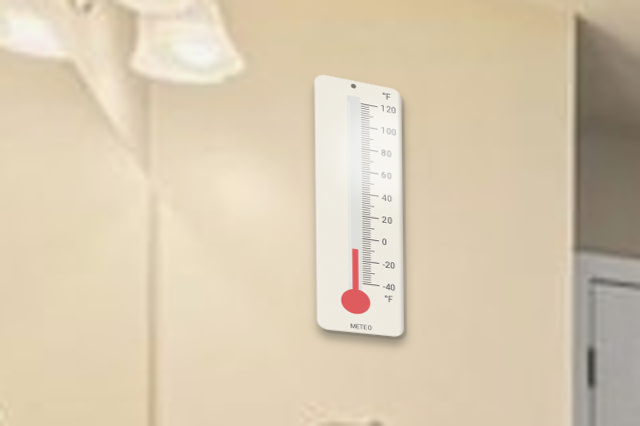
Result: -10°F
